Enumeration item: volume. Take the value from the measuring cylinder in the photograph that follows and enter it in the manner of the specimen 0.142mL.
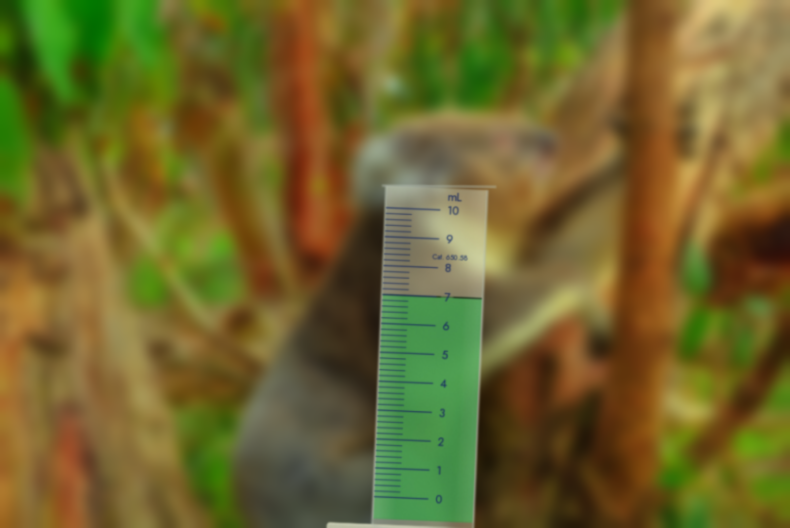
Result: 7mL
